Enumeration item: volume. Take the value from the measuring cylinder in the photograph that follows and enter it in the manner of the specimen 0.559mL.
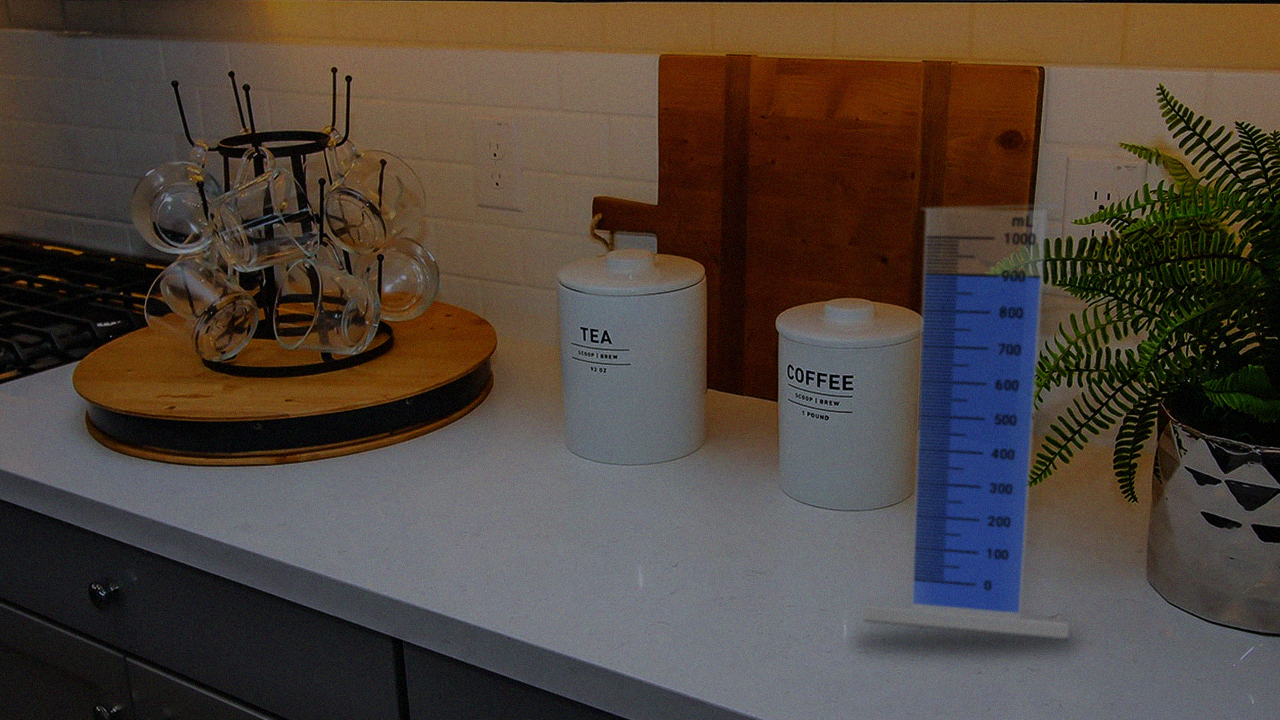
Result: 900mL
